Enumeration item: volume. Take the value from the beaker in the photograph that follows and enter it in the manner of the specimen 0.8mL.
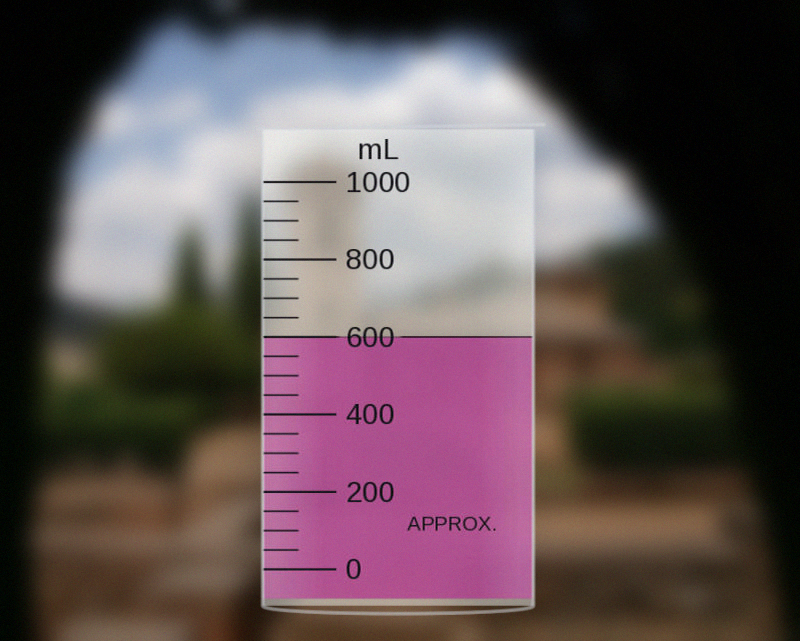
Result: 600mL
